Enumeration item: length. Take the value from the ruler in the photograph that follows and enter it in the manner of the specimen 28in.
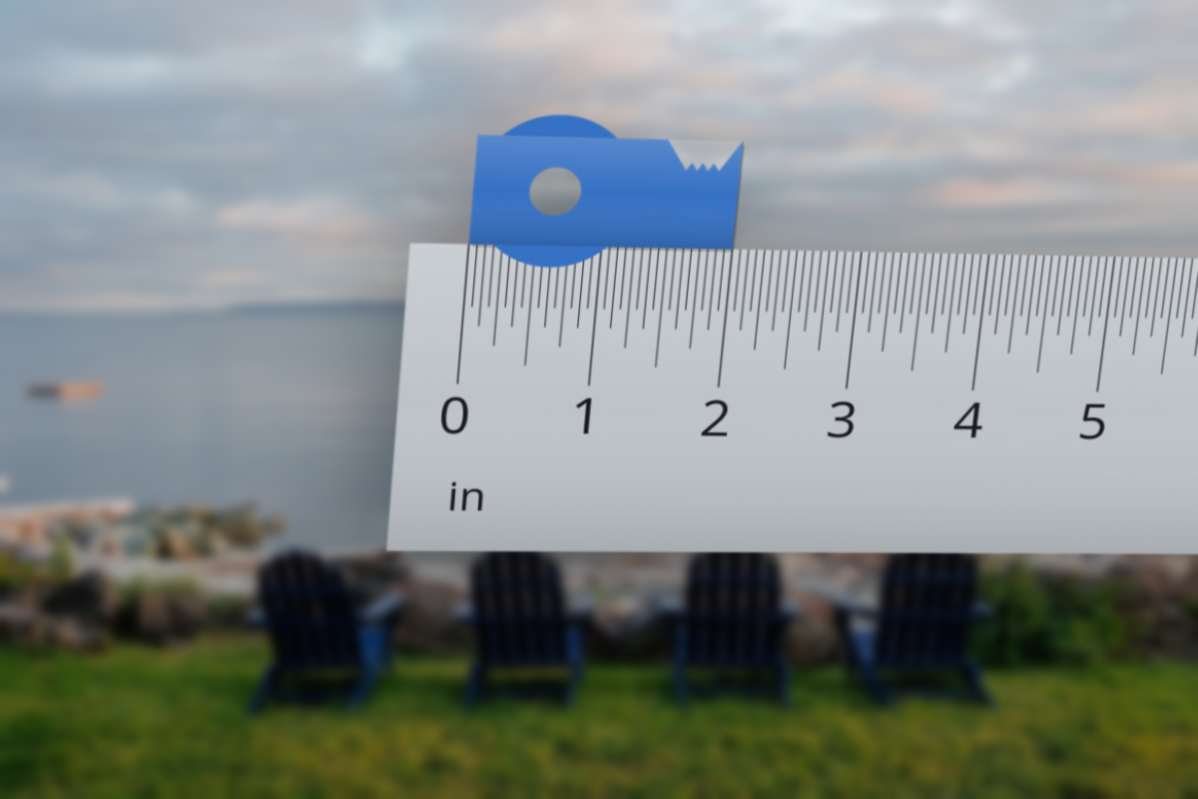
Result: 2in
